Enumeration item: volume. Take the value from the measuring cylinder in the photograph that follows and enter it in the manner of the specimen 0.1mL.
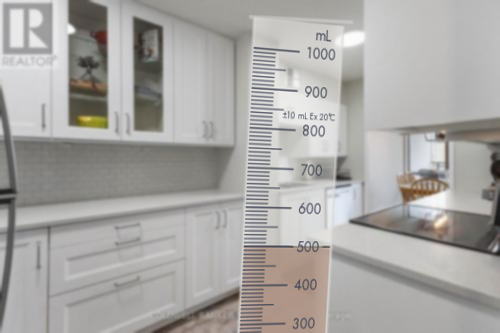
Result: 500mL
